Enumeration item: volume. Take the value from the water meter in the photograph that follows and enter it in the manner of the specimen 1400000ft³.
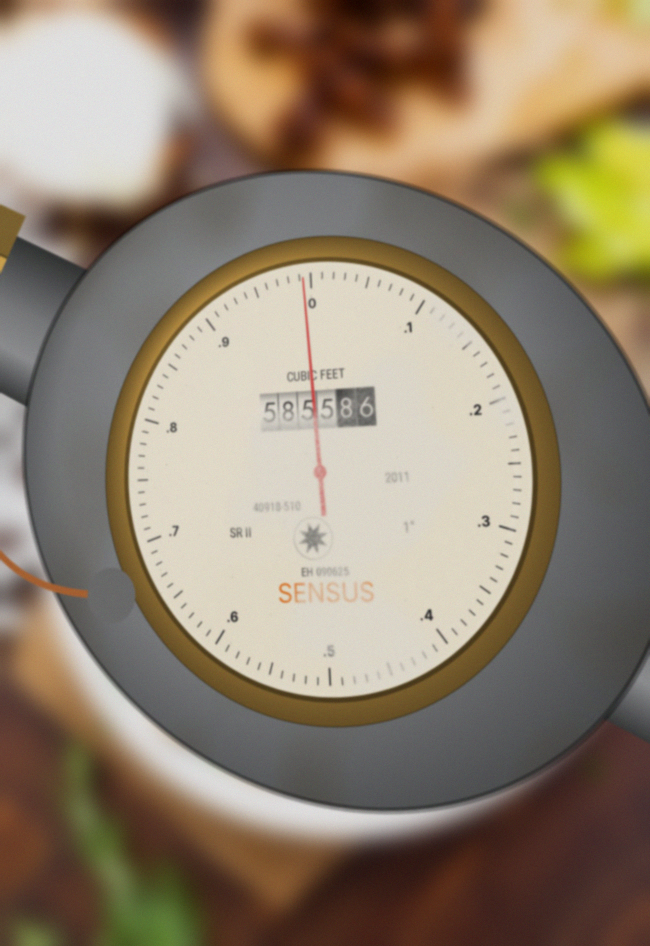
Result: 585585.99ft³
